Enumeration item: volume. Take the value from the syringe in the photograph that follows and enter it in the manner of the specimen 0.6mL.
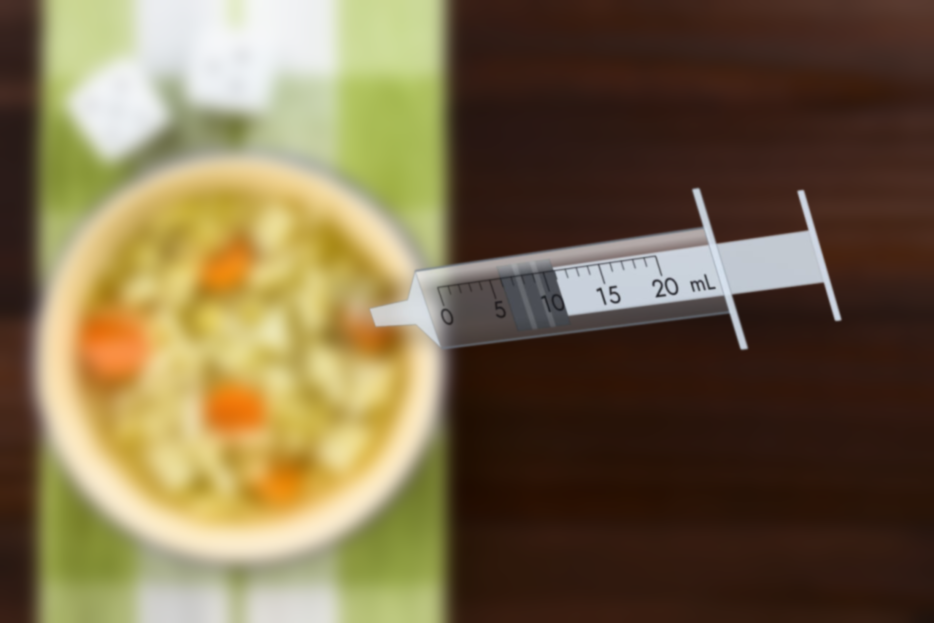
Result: 6mL
